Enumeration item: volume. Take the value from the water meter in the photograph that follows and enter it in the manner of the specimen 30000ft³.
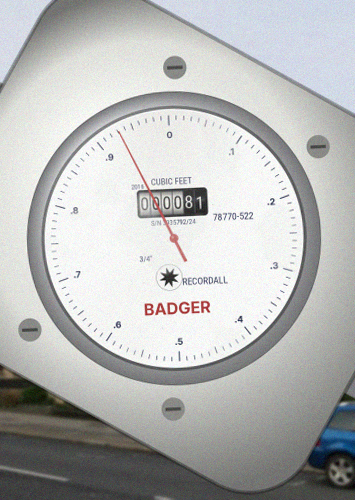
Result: 80.93ft³
